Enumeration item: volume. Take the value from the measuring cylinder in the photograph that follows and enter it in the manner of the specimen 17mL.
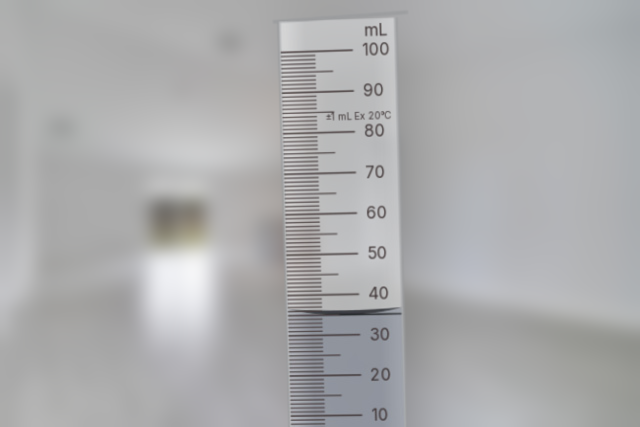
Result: 35mL
